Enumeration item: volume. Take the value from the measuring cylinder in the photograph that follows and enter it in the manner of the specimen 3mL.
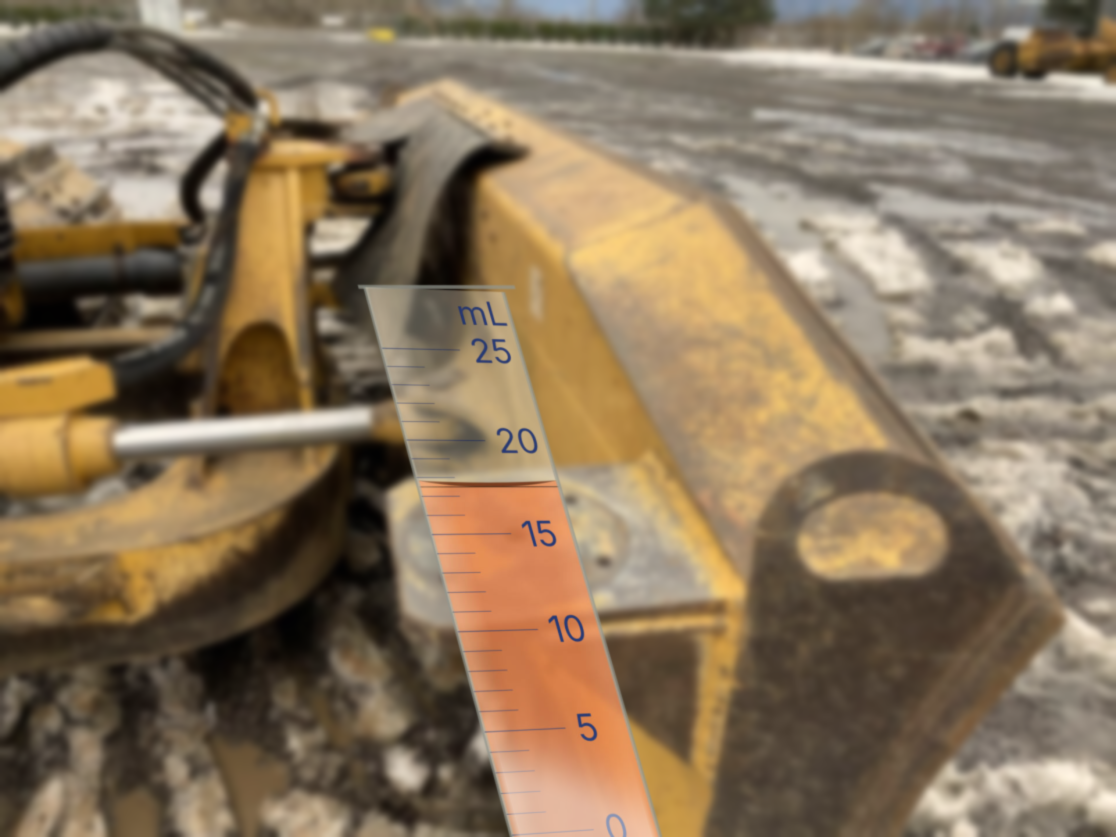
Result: 17.5mL
